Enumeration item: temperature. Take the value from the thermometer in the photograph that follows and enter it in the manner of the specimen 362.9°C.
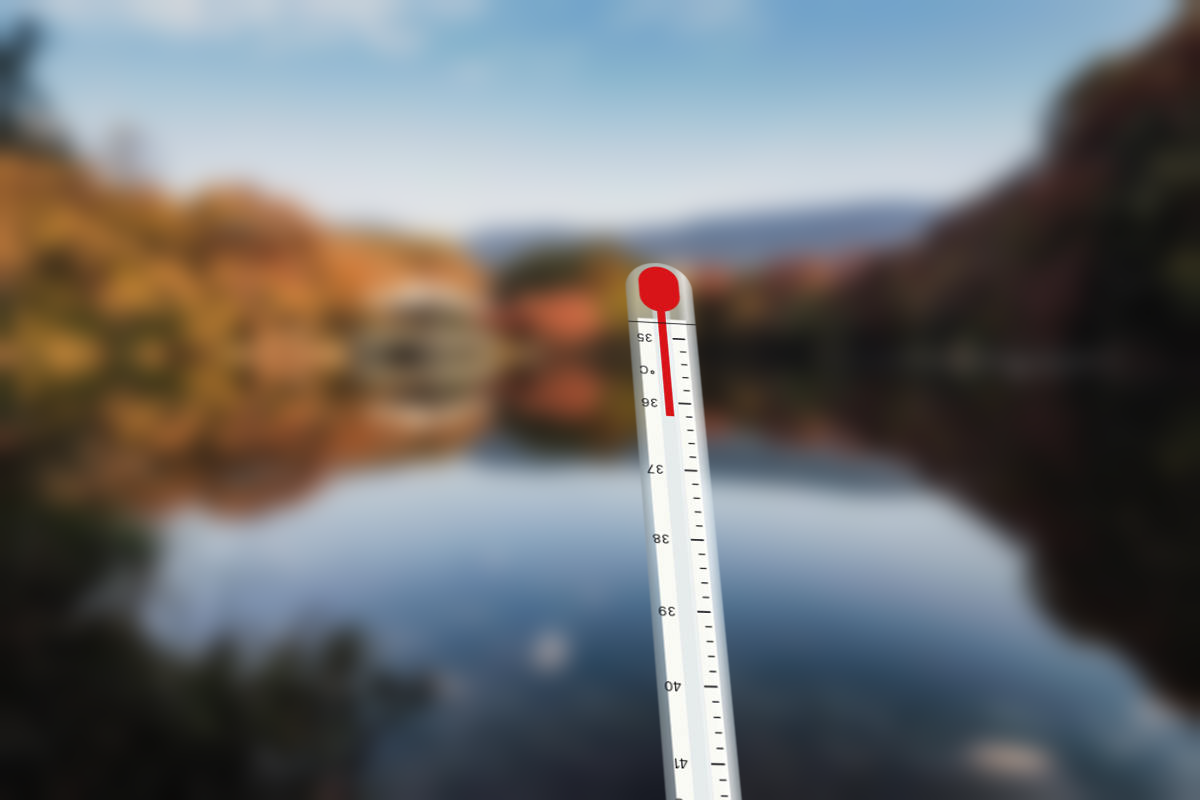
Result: 36.2°C
